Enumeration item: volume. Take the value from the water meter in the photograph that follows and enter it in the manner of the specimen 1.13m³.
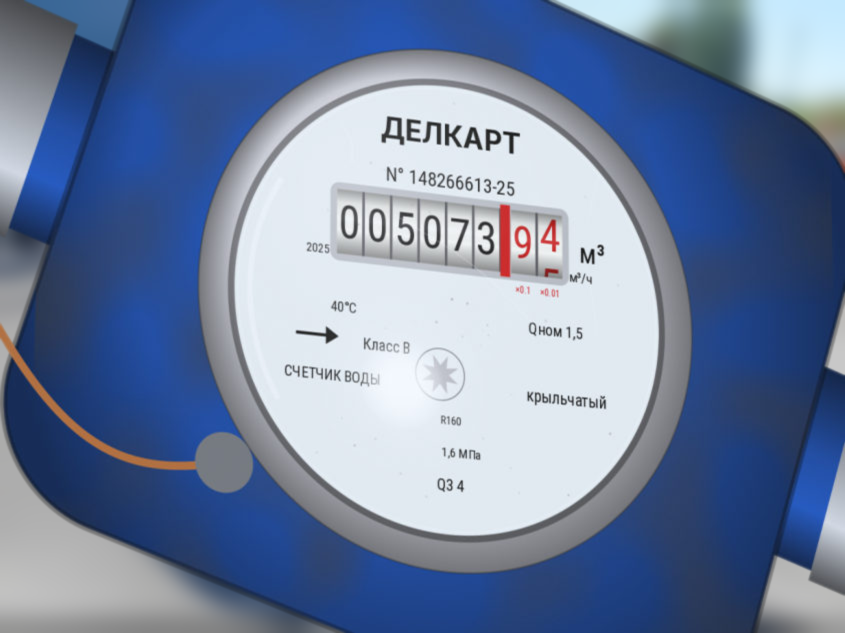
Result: 5073.94m³
